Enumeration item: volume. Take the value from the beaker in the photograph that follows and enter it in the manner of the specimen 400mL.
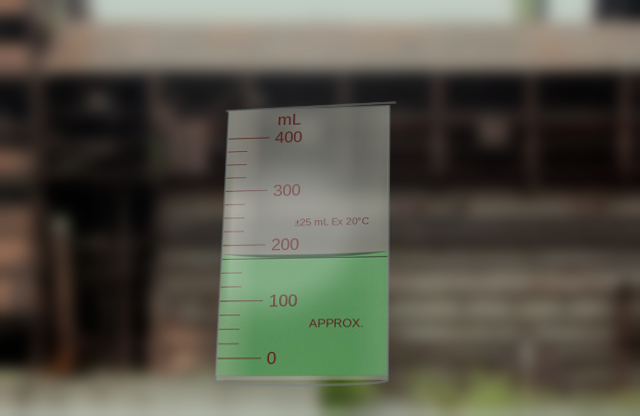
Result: 175mL
